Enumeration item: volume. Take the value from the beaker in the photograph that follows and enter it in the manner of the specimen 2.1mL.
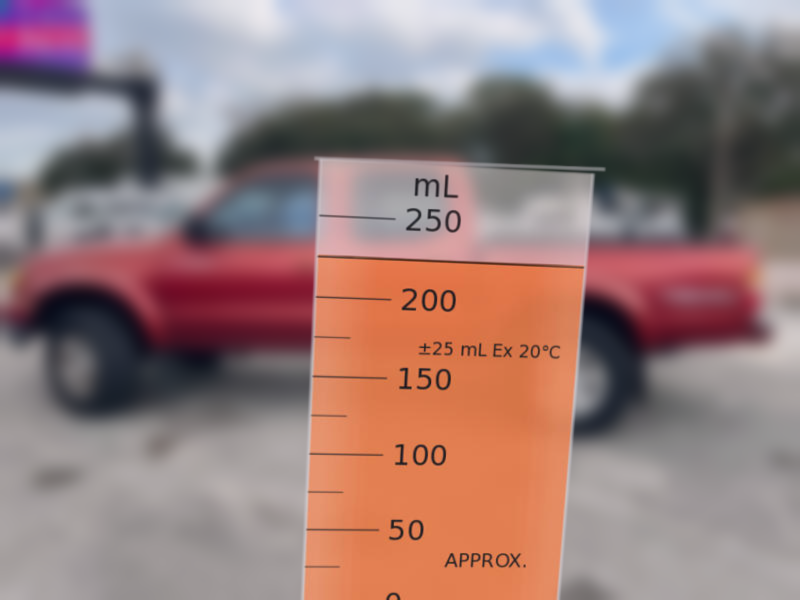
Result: 225mL
